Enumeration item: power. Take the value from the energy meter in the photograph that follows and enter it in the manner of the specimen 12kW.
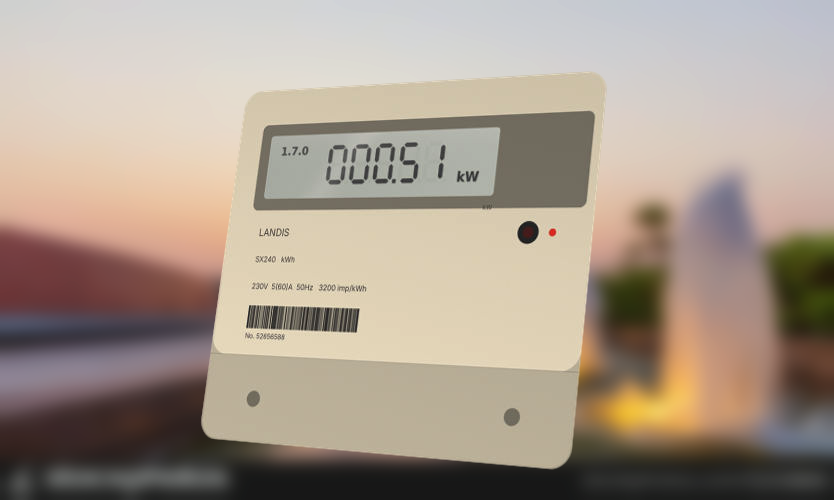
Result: 0.51kW
